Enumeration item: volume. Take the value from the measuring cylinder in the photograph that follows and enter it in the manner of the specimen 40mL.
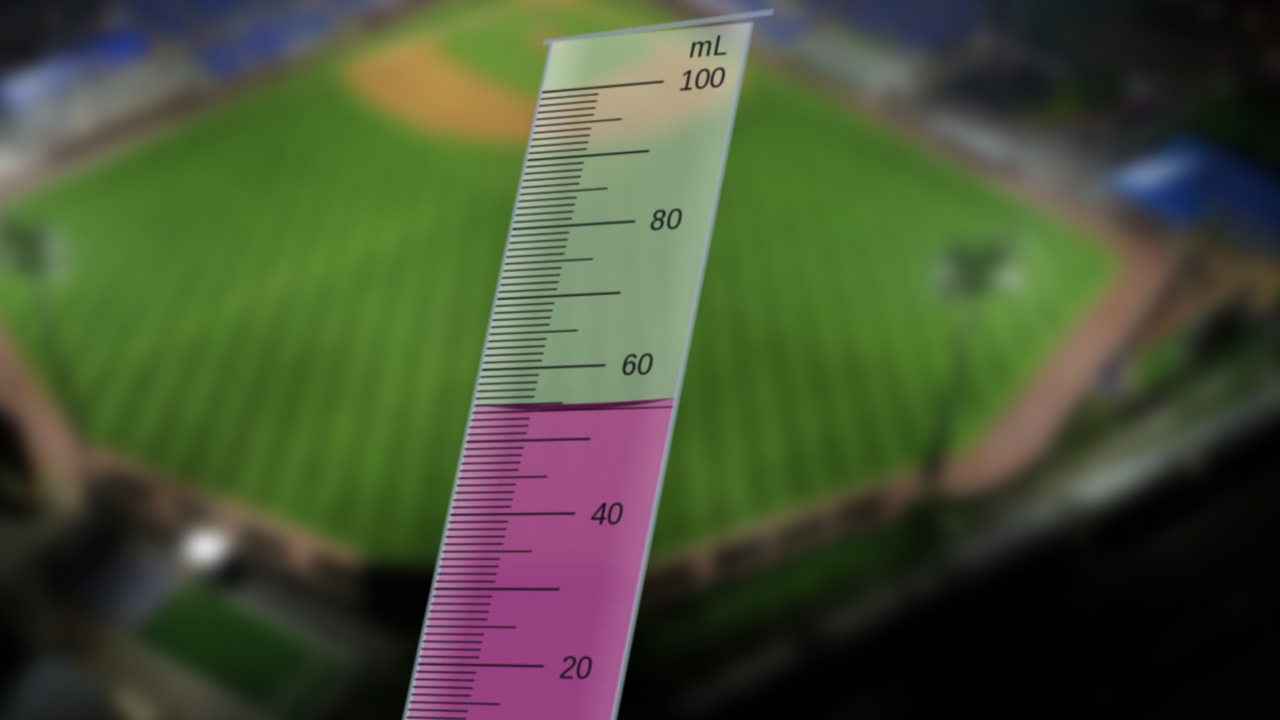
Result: 54mL
